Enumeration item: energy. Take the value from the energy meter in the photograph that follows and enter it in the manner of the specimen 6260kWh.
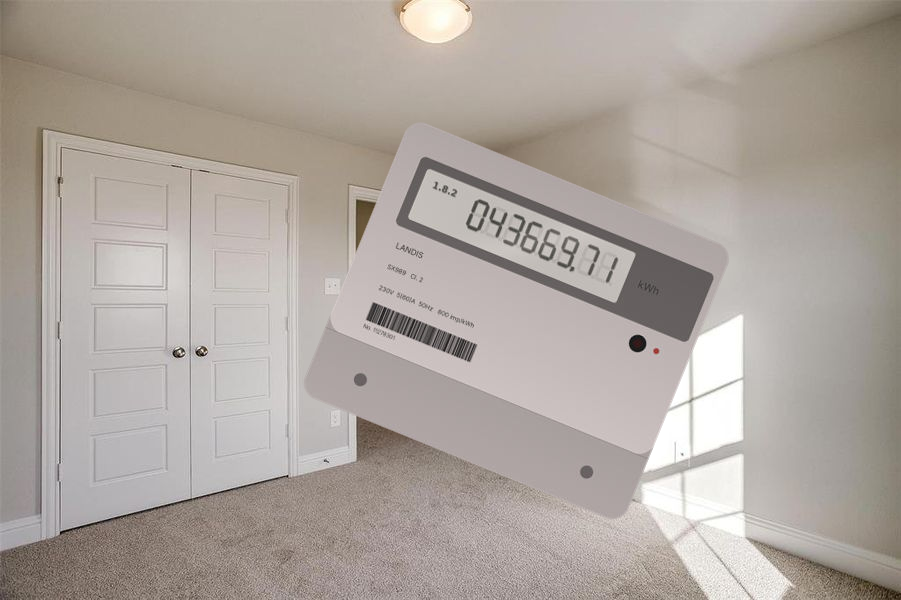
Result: 43669.71kWh
